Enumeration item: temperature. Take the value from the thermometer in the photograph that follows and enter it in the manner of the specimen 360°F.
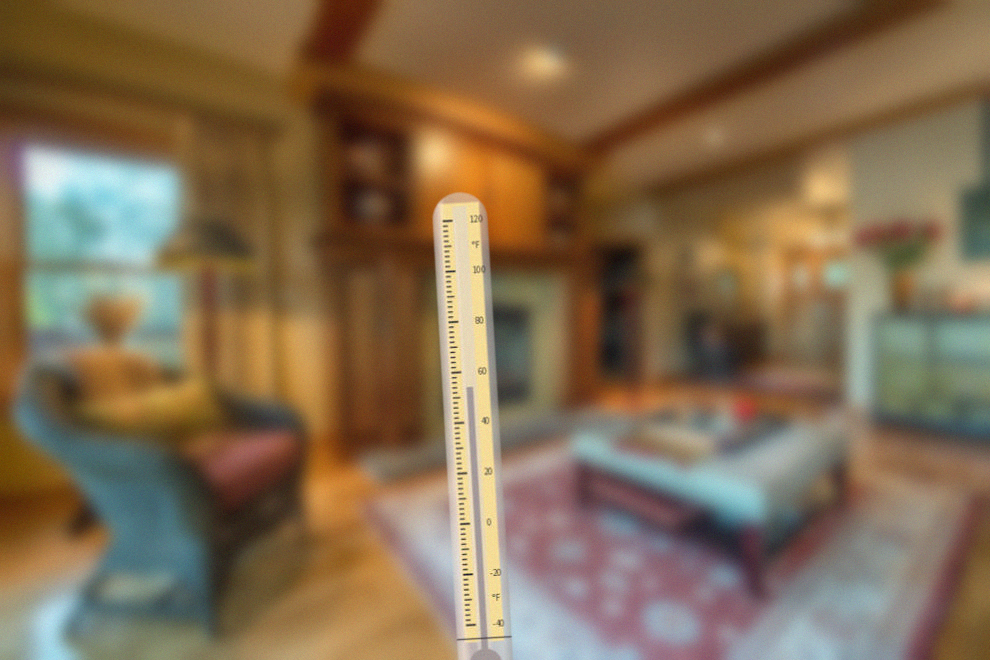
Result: 54°F
